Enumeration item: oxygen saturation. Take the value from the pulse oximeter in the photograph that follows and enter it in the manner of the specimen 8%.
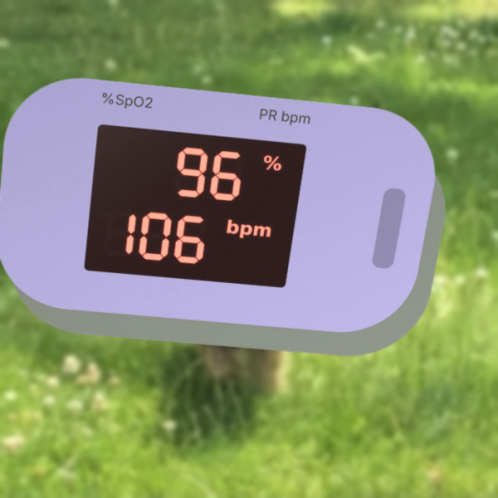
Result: 96%
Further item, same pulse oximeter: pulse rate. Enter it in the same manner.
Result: 106bpm
